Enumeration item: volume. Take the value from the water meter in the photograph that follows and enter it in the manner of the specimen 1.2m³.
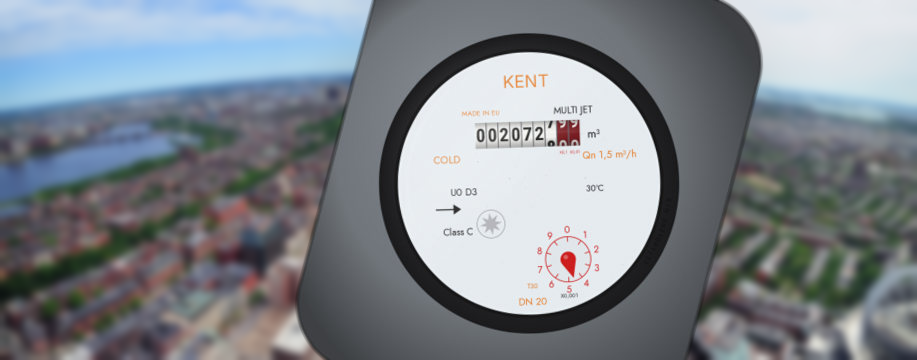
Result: 20727.994m³
